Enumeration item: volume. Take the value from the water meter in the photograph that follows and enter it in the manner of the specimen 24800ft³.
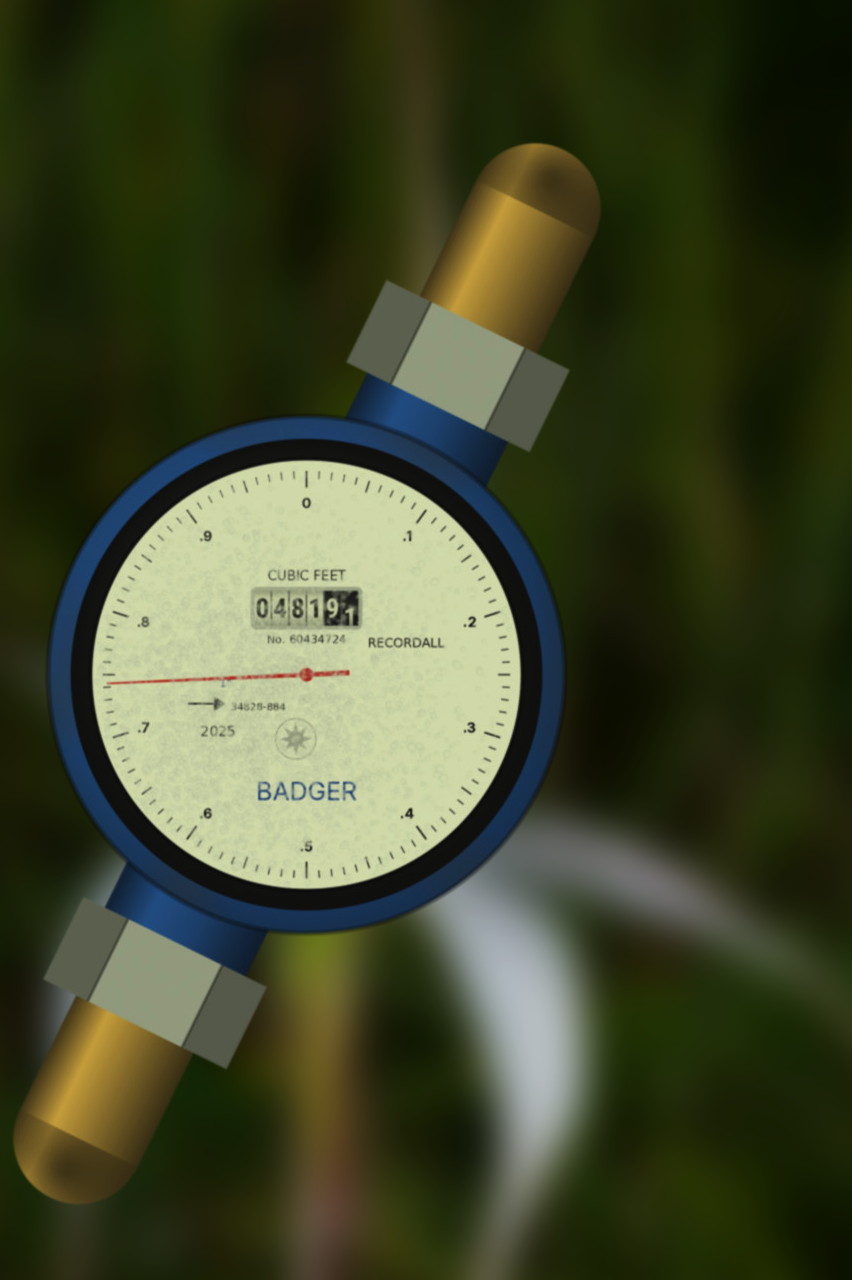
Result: 48190.74ft³
